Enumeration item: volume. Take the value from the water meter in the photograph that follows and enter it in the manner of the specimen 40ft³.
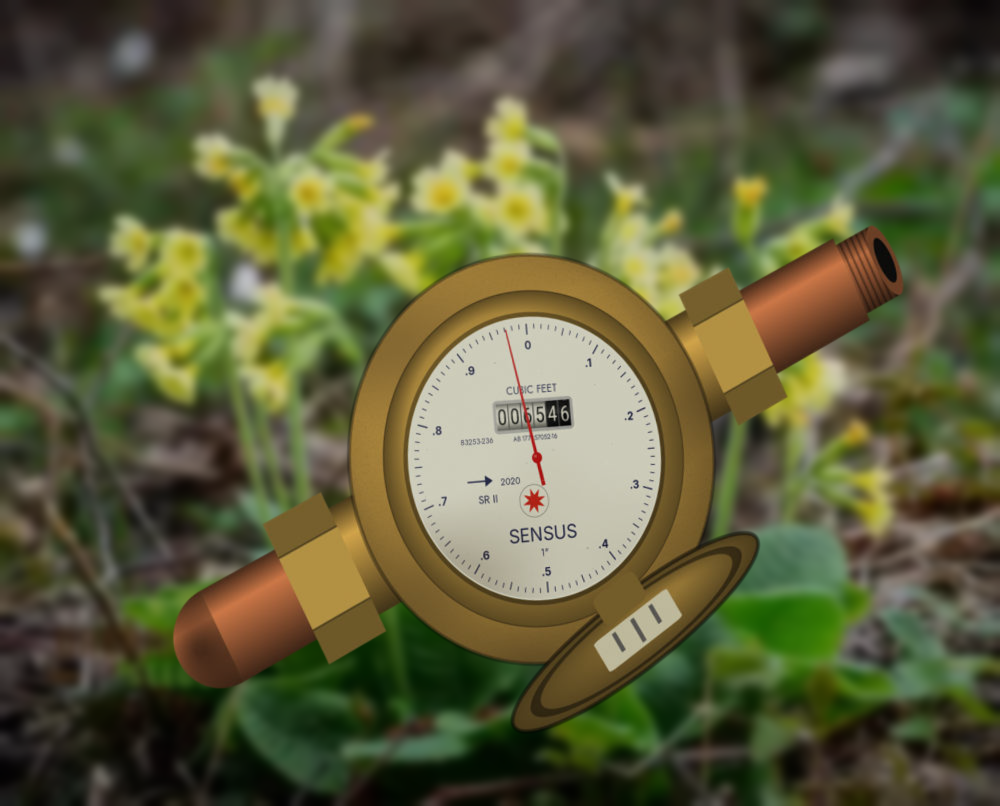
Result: 6545.97ft³
